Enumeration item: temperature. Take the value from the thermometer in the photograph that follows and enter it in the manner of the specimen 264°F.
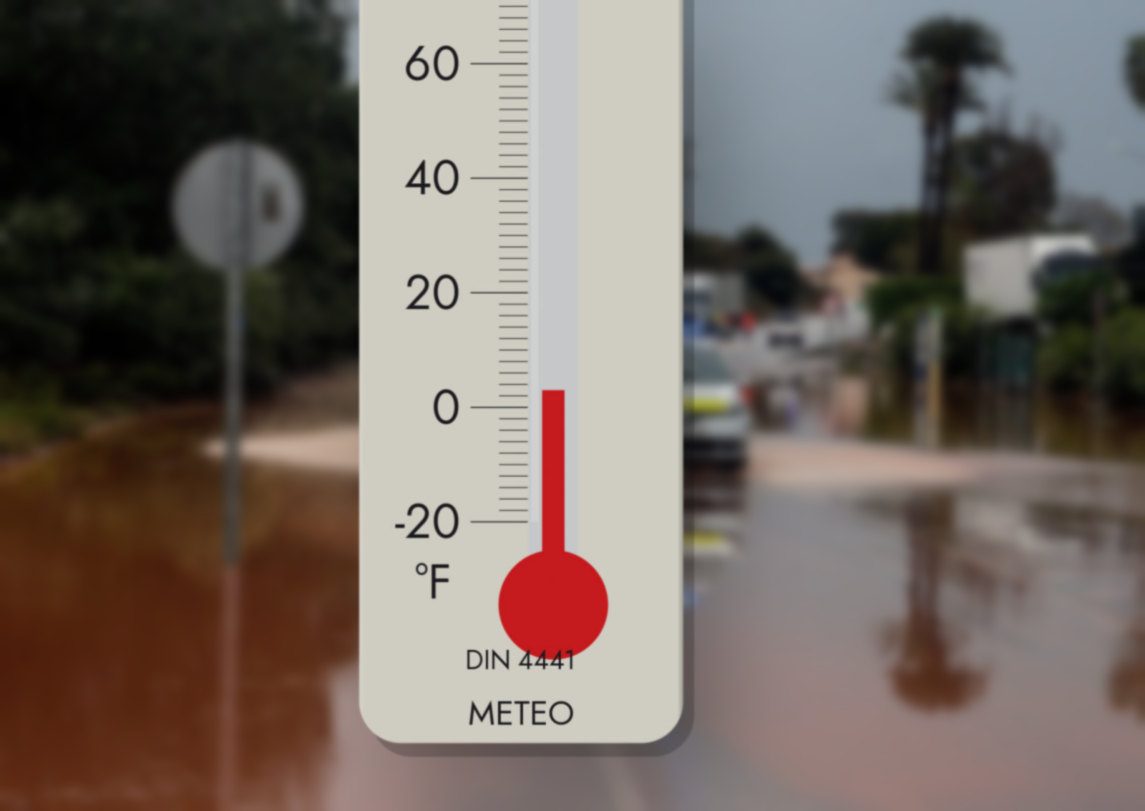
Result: 3°F
